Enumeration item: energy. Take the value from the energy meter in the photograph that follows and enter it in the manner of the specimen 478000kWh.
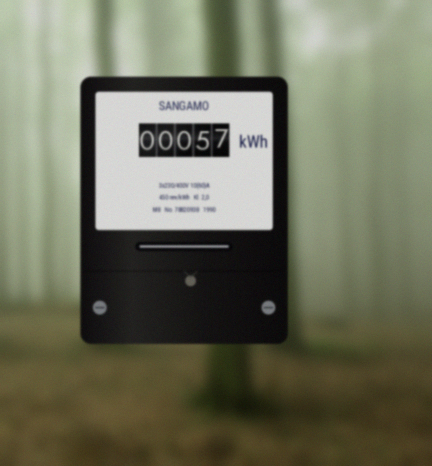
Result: 57kWh
